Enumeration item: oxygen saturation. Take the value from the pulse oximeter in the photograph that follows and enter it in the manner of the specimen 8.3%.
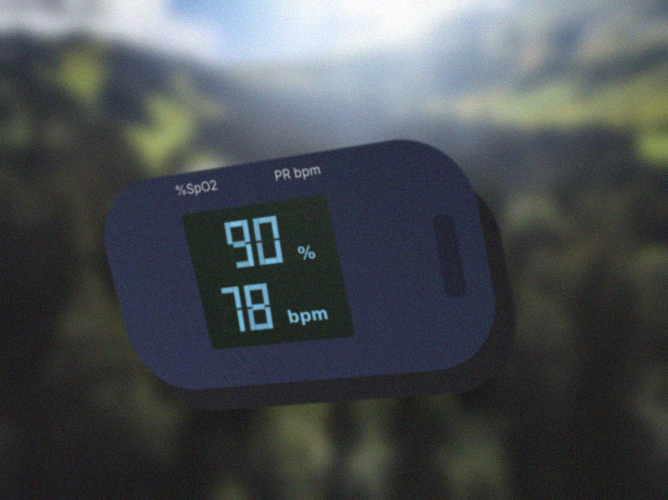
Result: 90%
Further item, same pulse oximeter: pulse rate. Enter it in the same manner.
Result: 78bpm
